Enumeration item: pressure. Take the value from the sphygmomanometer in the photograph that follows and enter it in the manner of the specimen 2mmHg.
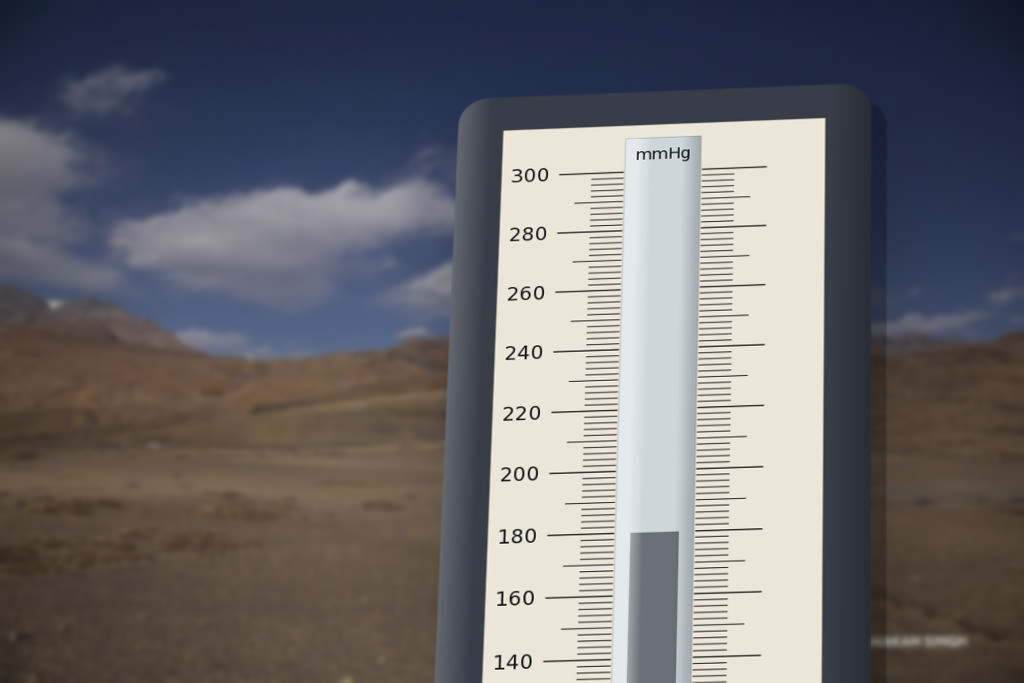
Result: 180mmHg
